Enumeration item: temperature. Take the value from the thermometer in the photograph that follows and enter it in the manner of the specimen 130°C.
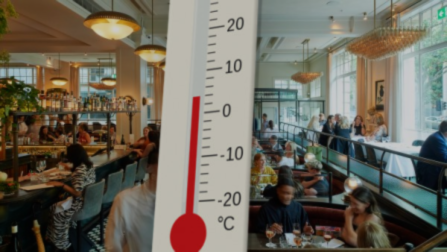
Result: 4°C
